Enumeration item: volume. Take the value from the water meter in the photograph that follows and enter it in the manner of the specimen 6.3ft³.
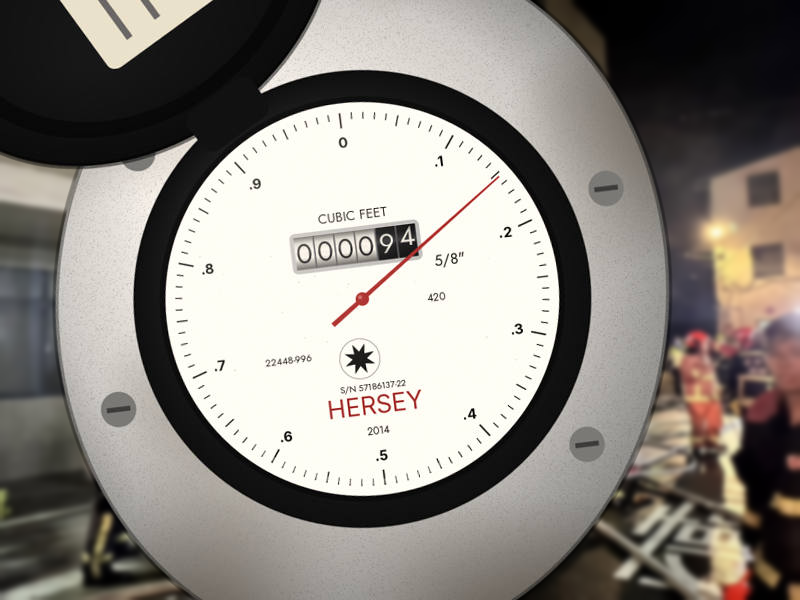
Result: 94.15ft³
